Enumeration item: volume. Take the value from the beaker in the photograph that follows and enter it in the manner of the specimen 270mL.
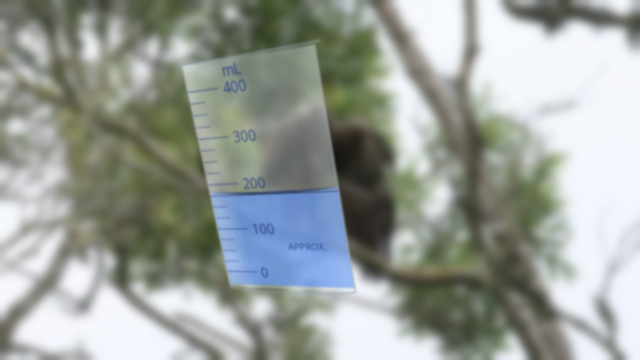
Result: 175mL
